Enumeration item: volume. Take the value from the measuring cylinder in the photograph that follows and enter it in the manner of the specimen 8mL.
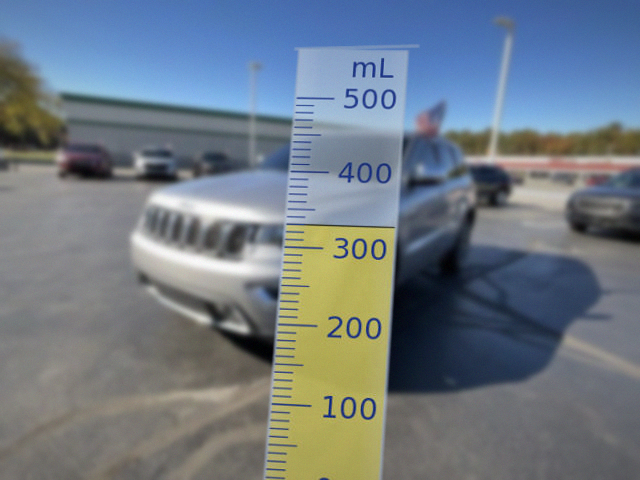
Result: 330mL
